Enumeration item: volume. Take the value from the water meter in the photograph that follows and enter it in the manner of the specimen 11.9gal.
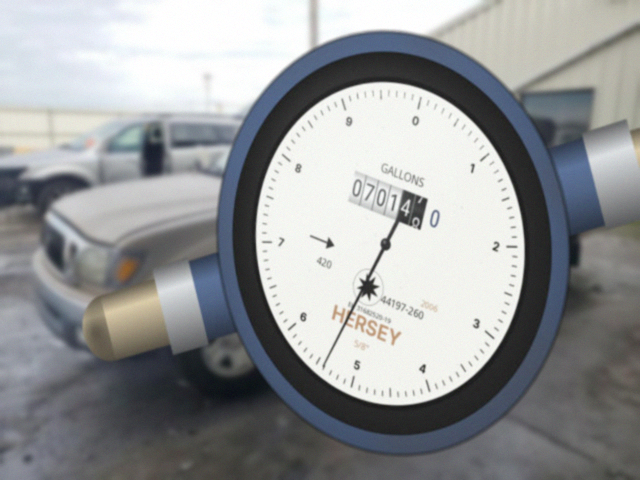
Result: 701475.4gal
